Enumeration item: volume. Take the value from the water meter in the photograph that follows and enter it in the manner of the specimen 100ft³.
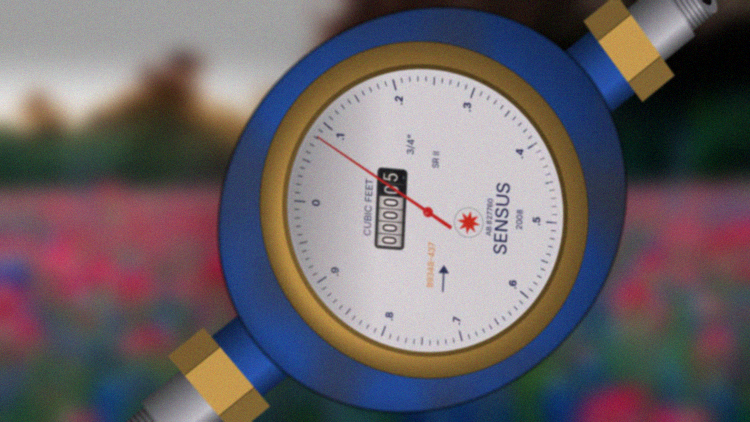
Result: 5.08ft³
